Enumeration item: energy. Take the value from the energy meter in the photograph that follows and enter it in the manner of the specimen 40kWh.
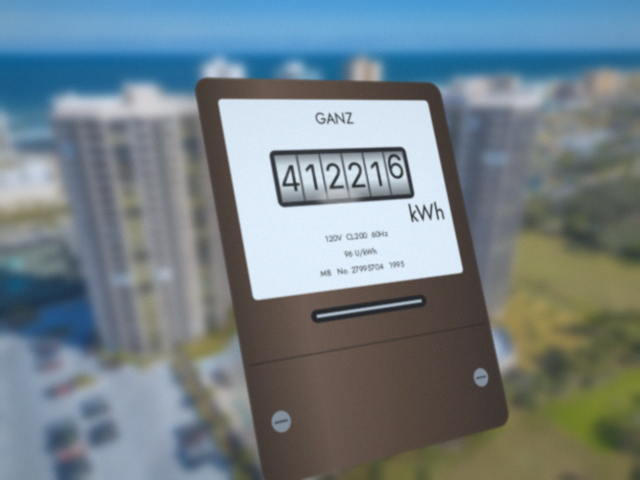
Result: 412216kWh
